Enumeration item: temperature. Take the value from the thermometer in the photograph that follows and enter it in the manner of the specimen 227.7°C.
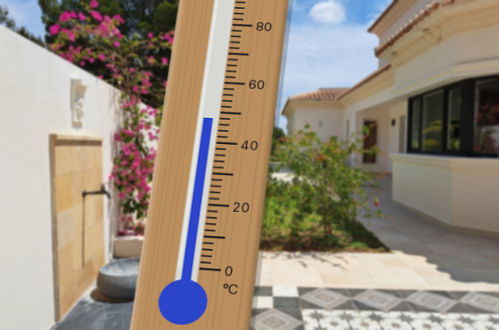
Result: 48°C
